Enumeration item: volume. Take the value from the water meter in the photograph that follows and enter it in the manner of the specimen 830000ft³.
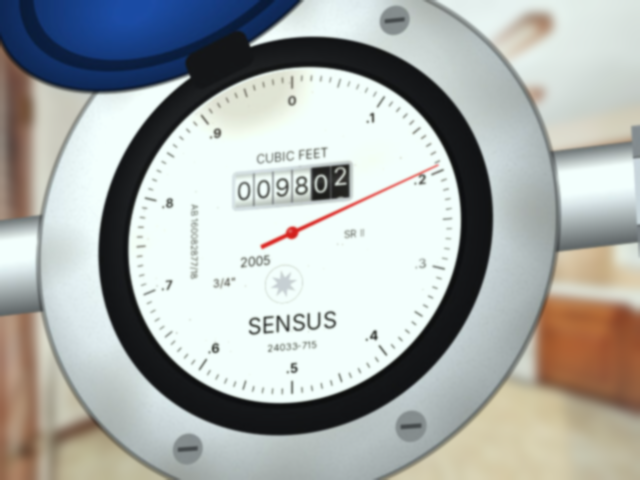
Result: 9802.19ft³
